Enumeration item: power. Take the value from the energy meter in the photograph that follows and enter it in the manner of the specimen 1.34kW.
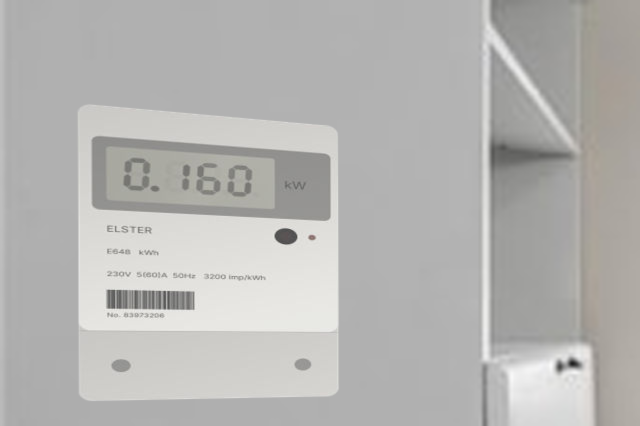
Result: 0.160kW
